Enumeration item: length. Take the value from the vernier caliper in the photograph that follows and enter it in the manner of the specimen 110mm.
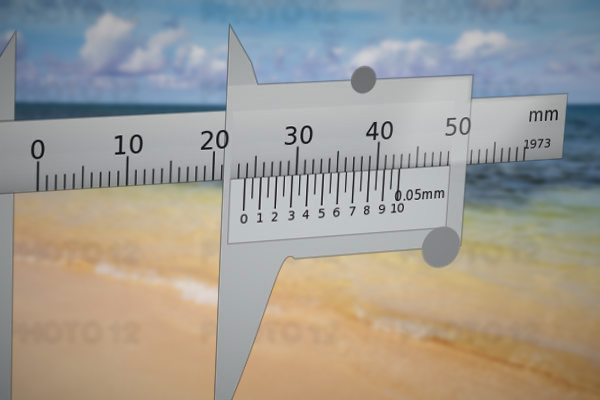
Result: 23.8mm
